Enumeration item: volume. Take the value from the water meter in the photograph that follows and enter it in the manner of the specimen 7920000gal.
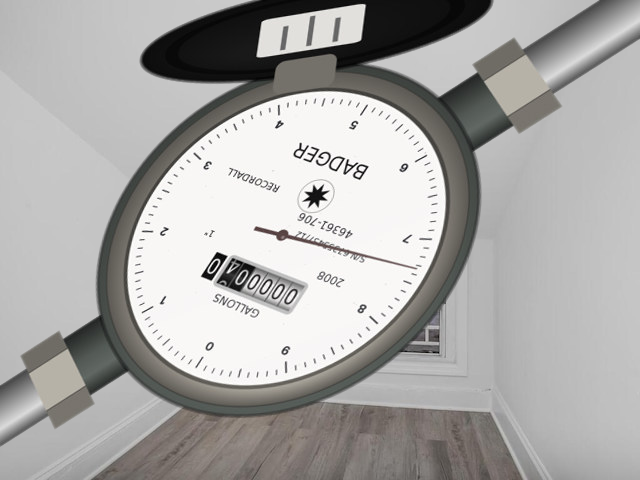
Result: 37.3gal
